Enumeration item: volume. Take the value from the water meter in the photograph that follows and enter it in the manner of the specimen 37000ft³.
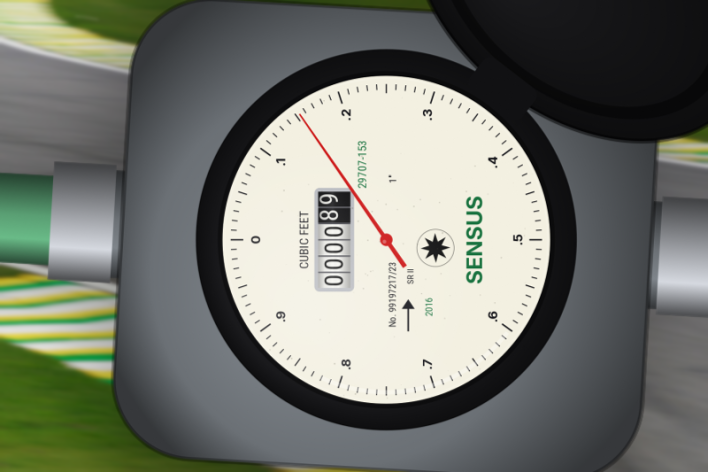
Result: 89.15ft³
